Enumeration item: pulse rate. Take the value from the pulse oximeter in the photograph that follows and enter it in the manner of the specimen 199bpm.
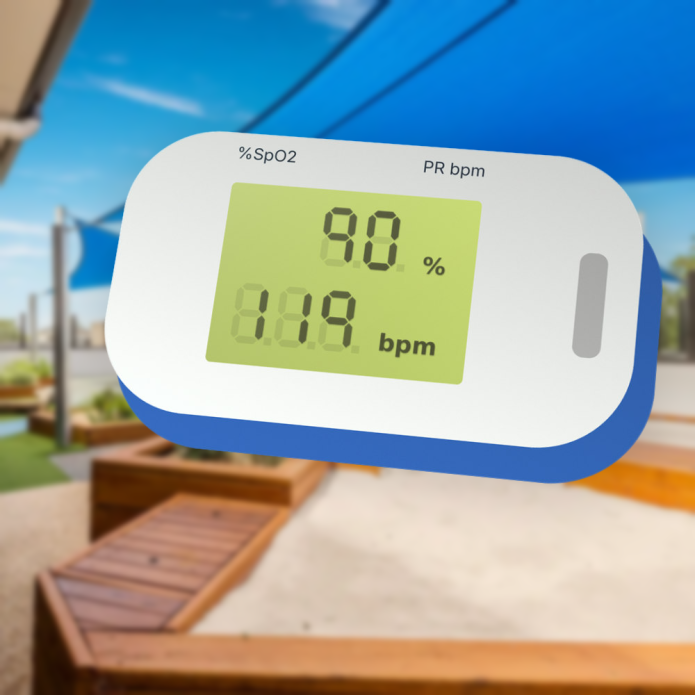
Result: 119bpm
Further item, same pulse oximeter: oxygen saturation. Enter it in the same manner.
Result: 90%
